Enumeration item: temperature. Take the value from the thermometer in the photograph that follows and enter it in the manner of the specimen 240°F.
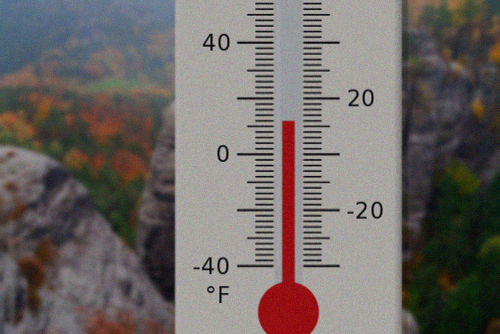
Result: 12°F
